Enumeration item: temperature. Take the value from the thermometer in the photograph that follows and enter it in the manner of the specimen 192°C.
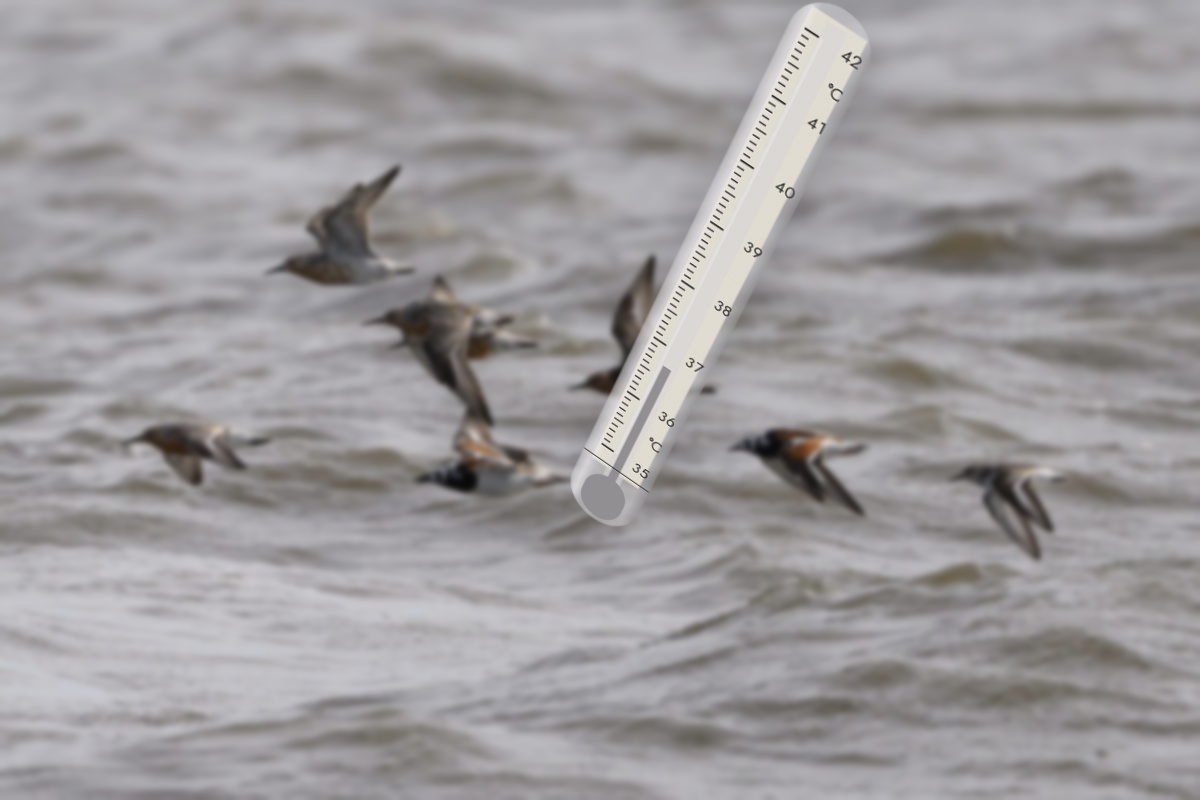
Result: 36.7°C
